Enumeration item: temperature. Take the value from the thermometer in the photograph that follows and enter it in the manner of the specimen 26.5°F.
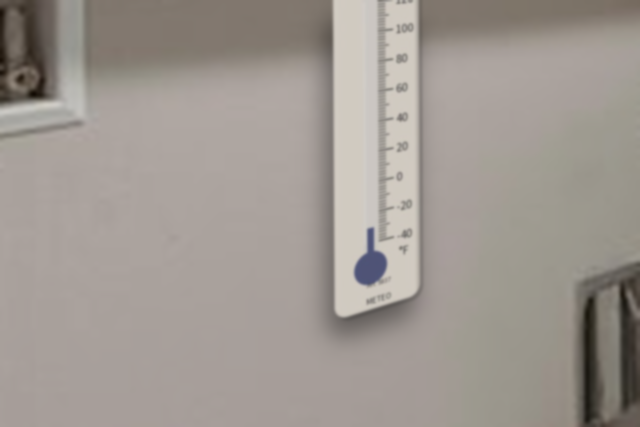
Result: -30°F
